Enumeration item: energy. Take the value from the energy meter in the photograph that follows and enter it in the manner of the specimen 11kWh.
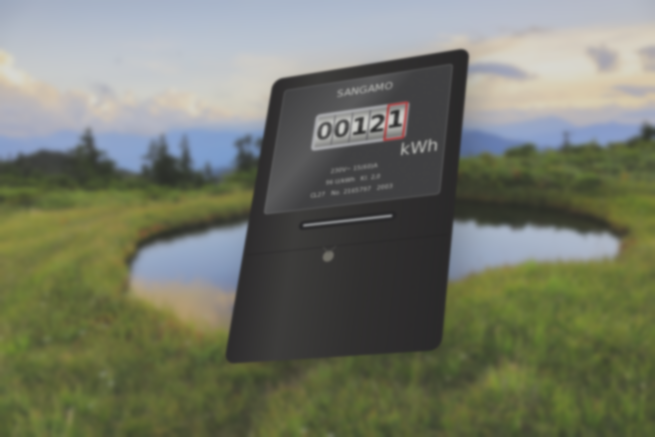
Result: 12.1kWh
